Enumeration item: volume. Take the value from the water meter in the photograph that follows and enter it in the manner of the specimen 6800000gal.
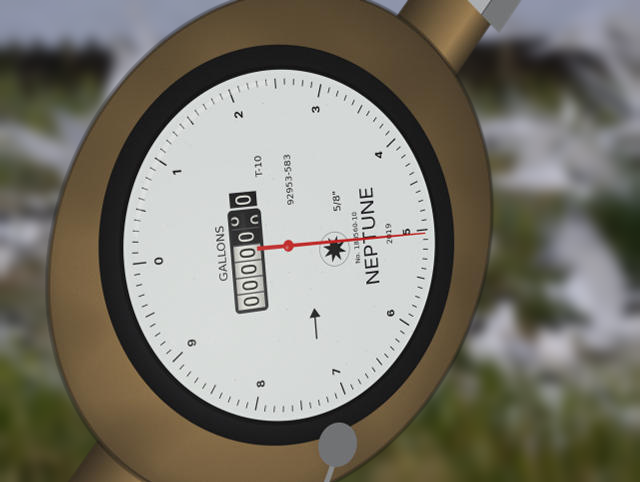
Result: 85.0gal
